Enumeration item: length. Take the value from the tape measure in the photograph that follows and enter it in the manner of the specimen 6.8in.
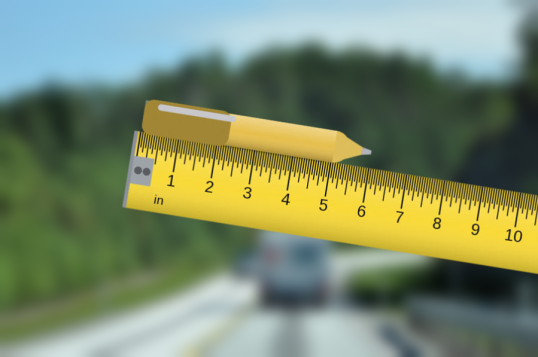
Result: 6in
